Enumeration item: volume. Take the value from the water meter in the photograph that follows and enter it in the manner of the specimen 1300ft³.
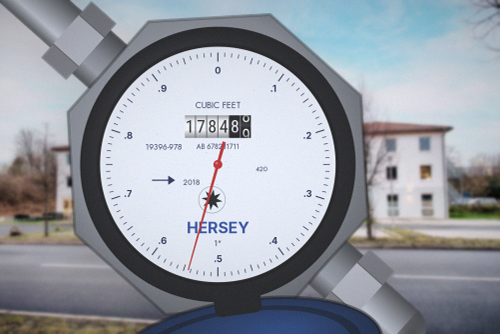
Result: 178488.54ft³
